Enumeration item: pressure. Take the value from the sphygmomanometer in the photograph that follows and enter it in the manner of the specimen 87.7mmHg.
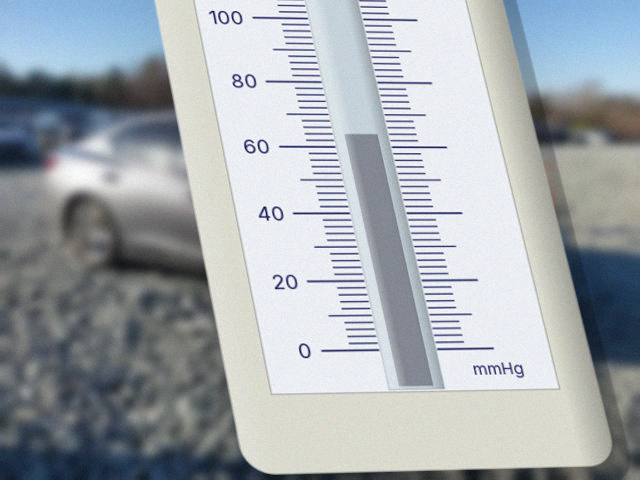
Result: 64mmHg
